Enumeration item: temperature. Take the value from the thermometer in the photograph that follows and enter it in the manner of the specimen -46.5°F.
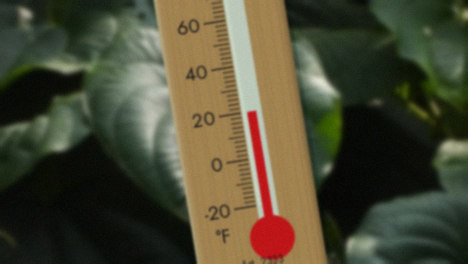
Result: 20°F
